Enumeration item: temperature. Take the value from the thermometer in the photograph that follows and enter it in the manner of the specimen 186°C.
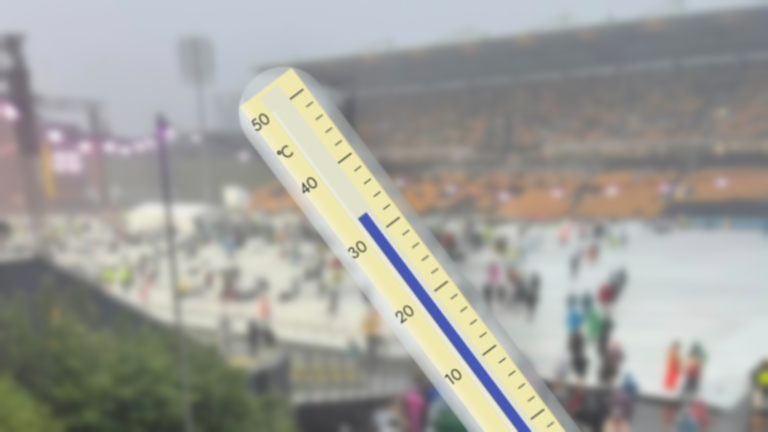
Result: 33°C
